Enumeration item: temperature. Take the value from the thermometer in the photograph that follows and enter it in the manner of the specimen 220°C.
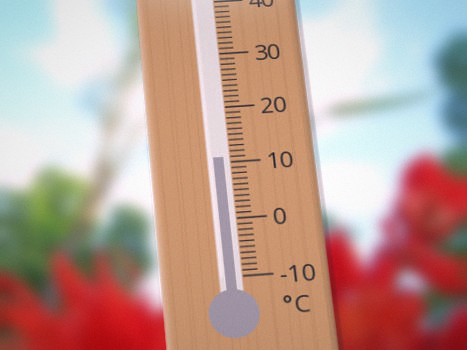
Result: 11°C
